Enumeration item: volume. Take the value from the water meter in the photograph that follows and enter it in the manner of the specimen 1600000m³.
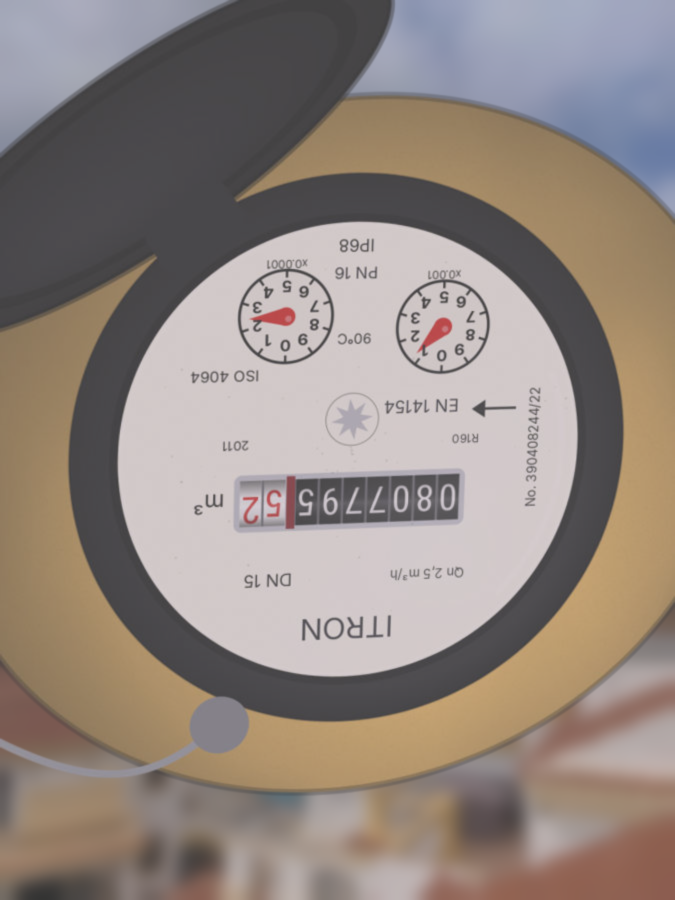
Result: 807795.5212m³
